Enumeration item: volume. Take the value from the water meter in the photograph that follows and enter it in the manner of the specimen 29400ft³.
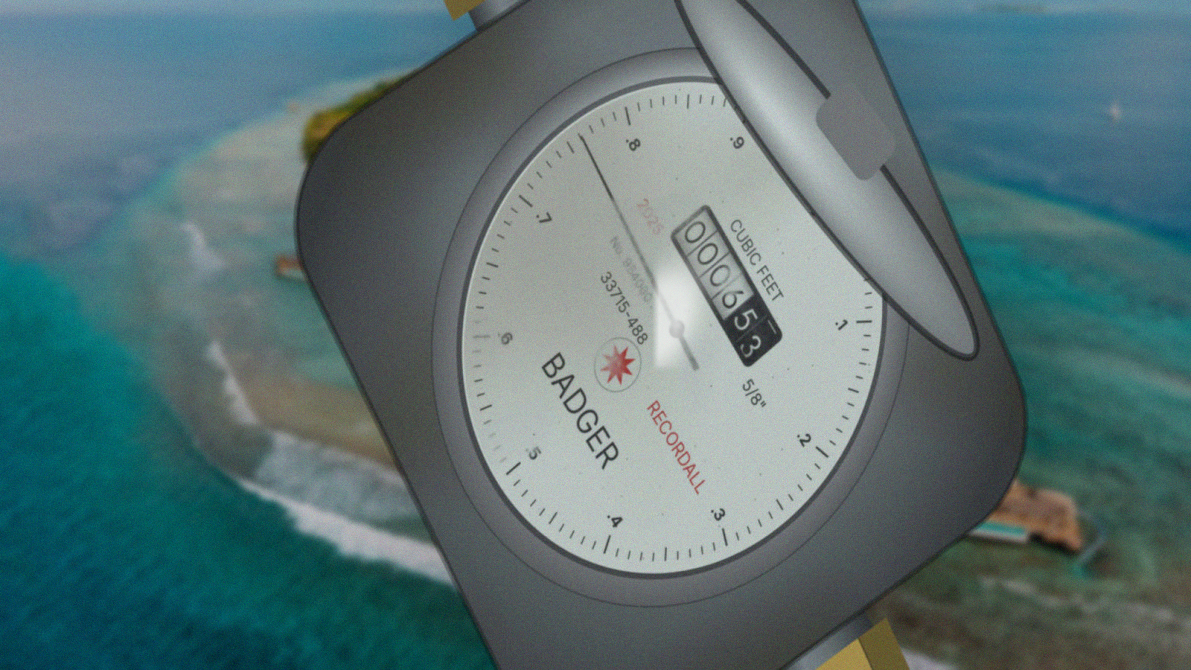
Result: 652.76ft³
